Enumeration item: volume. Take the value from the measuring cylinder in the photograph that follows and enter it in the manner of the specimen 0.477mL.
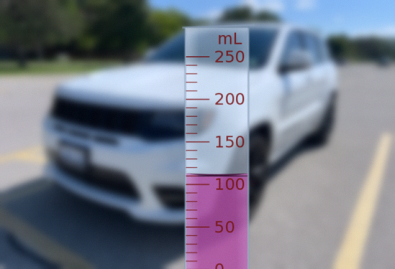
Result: 110mL
